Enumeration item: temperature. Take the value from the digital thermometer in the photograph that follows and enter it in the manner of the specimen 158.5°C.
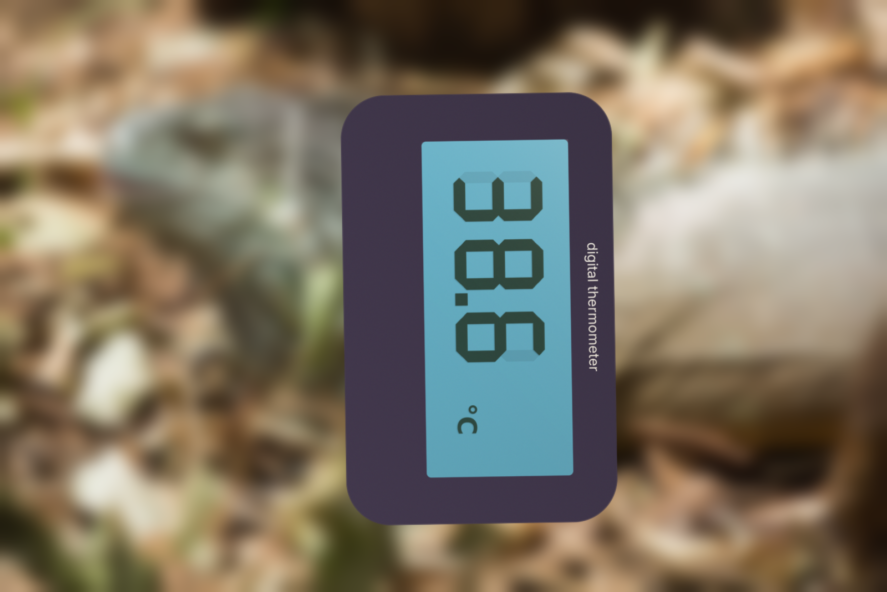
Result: 38.6°C
